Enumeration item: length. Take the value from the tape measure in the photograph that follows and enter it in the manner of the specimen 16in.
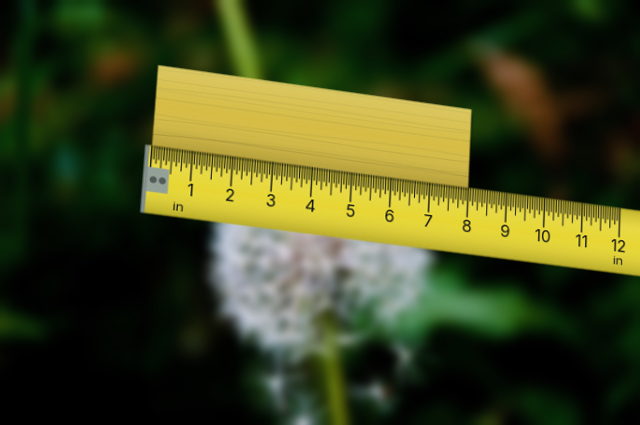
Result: 8in
